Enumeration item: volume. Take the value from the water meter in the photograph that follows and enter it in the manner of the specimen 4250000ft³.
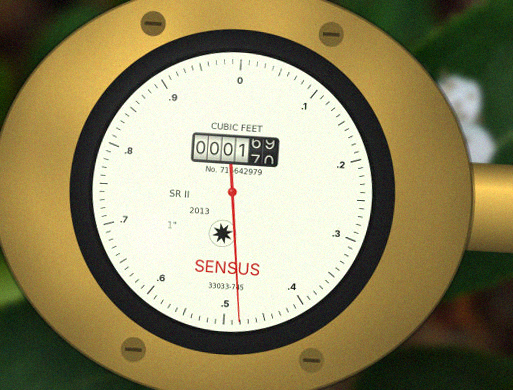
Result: 169.48ft³
